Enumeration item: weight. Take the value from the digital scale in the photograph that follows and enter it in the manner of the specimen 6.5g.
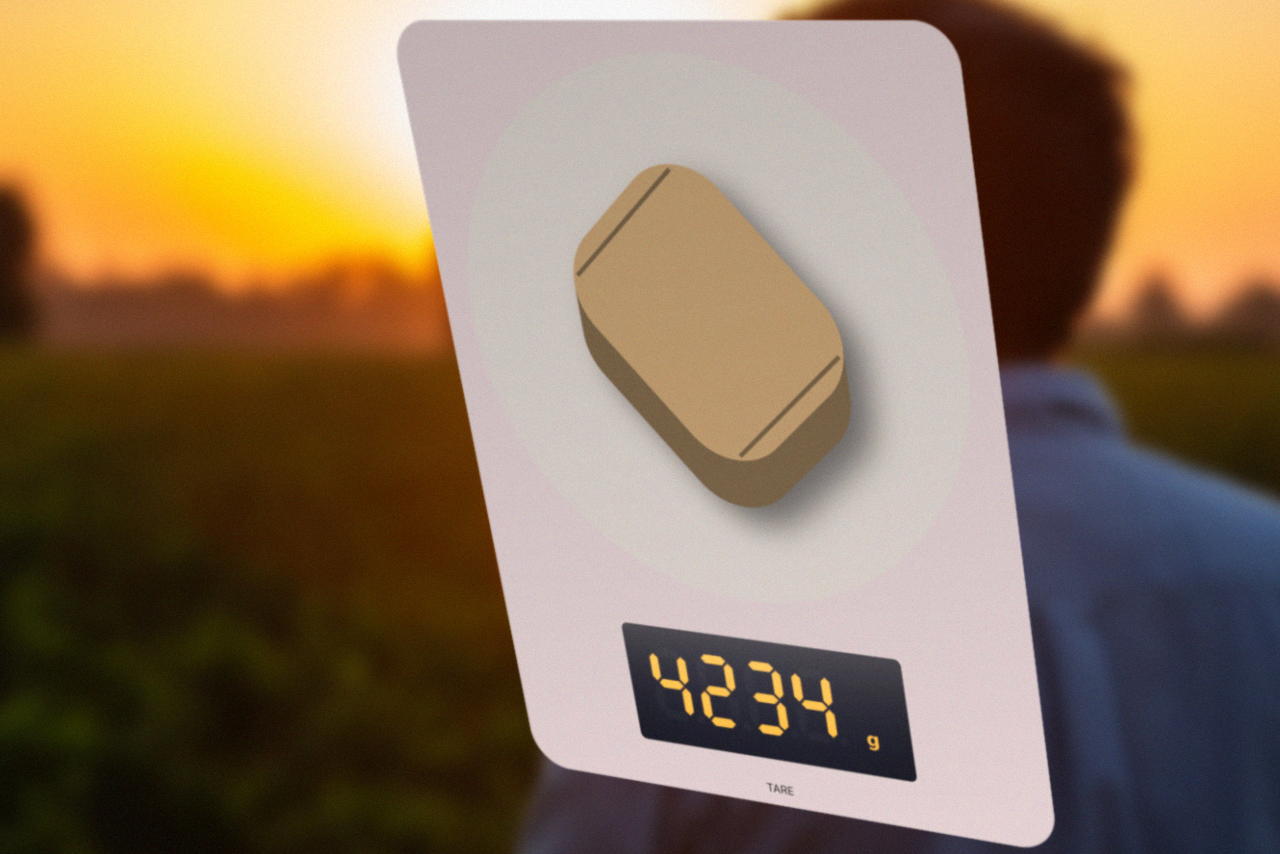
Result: 4234g
